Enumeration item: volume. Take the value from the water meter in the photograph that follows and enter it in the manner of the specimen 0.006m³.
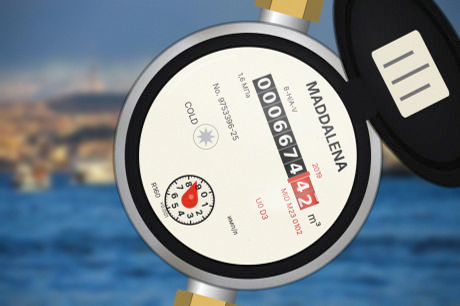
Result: 6674.418m³
